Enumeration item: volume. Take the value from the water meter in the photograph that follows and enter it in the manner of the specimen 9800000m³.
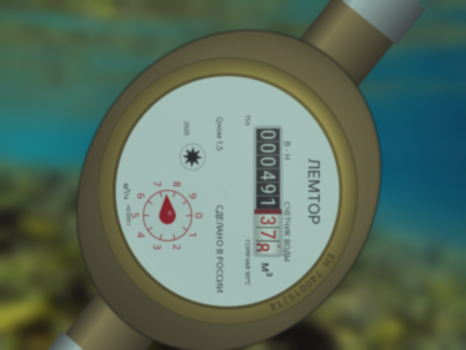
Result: 491.3777m³
